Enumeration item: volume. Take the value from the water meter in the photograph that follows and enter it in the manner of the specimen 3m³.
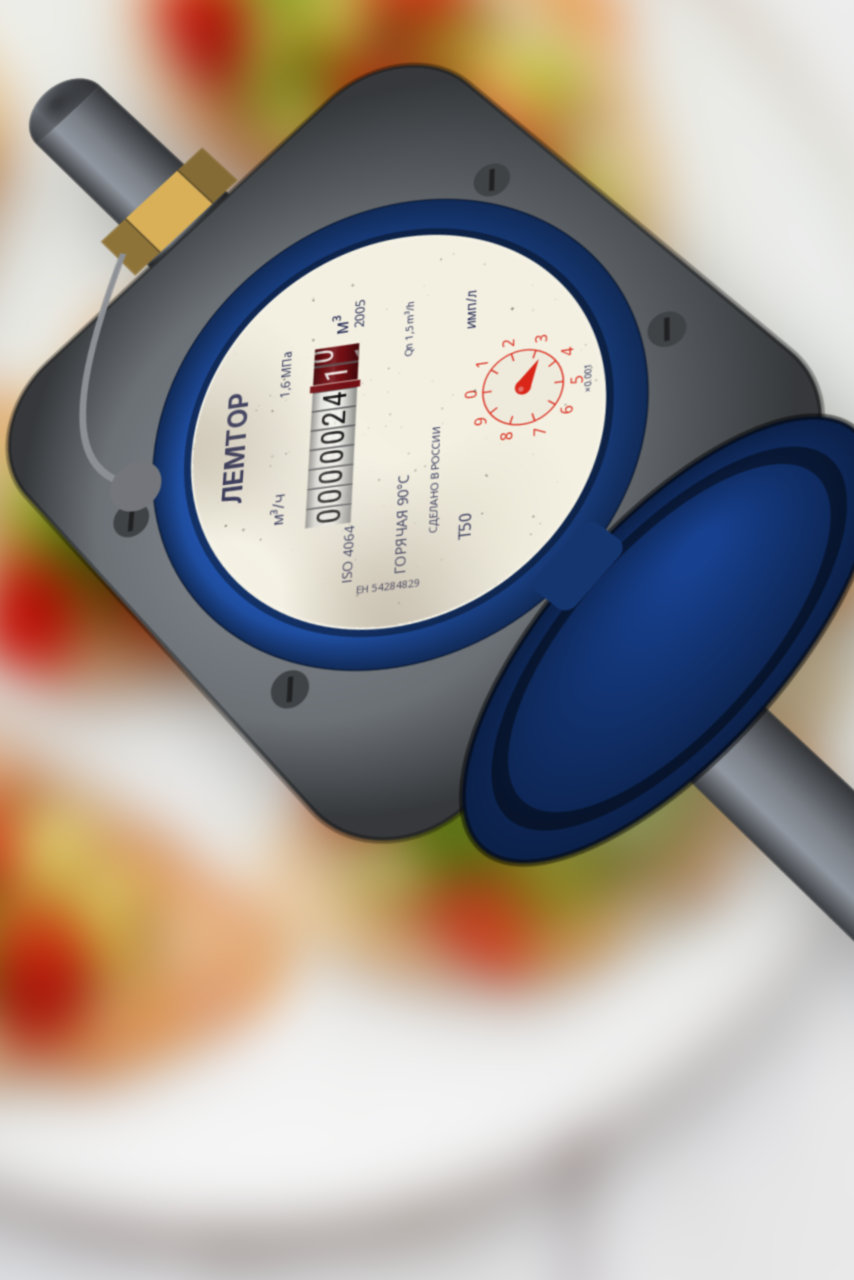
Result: 24.103m³
